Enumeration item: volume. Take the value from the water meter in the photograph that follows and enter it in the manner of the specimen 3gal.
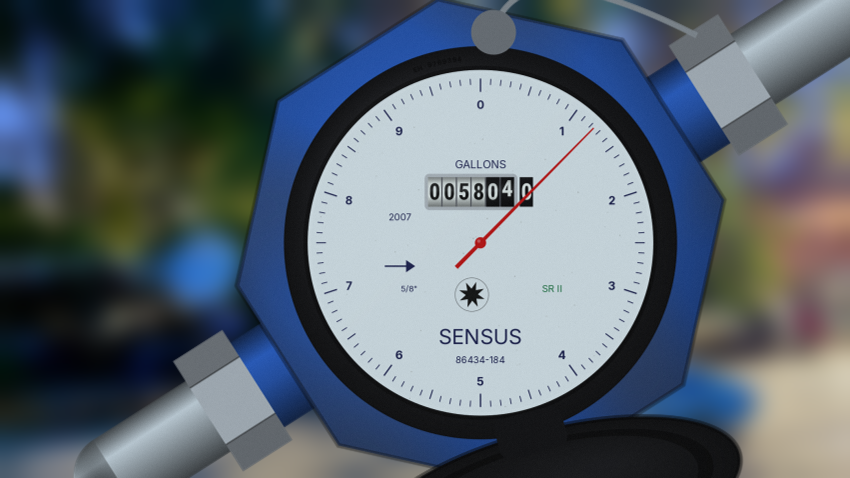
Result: 58041.2gal
